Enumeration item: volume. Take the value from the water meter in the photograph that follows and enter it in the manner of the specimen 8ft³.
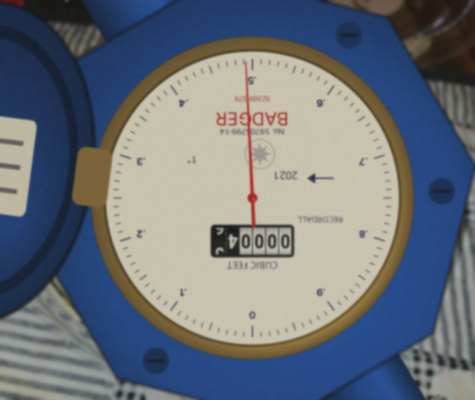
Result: 45.49ft³
